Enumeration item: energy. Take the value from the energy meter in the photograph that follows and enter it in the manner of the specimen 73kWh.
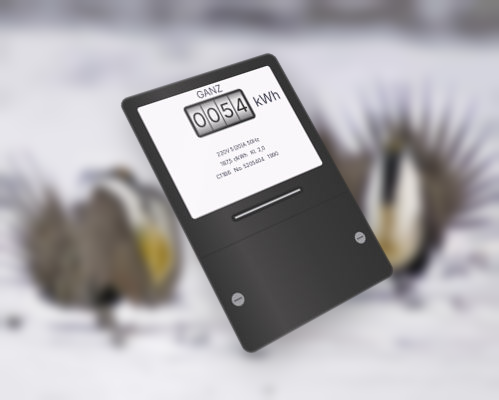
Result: 54kWh
